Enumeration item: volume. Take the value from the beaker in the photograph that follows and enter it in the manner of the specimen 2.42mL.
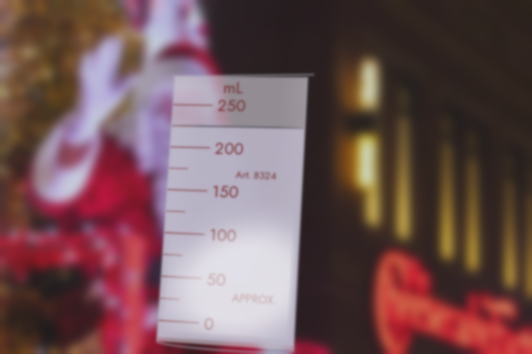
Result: 225mL
